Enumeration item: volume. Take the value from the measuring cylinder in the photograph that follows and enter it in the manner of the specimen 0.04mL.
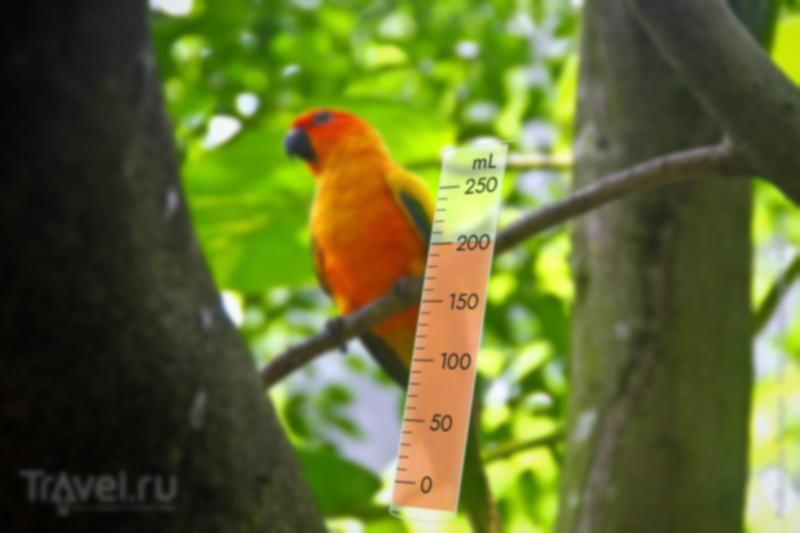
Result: 200mL
